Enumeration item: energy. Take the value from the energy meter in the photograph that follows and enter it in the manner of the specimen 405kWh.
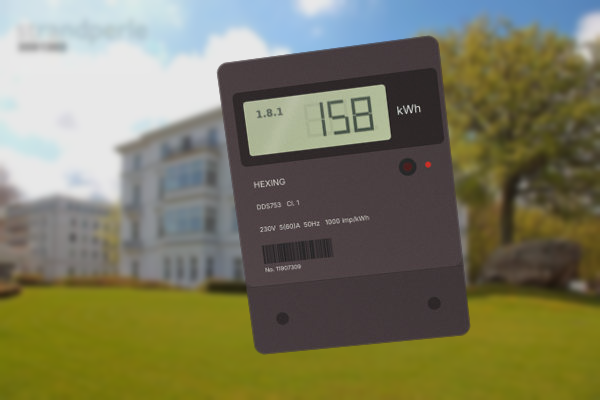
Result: 158kWh
